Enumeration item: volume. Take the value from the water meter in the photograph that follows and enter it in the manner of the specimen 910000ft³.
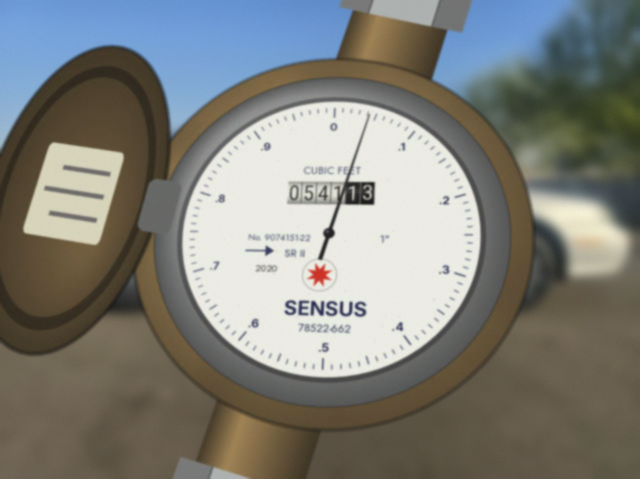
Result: 54113.04ft³
